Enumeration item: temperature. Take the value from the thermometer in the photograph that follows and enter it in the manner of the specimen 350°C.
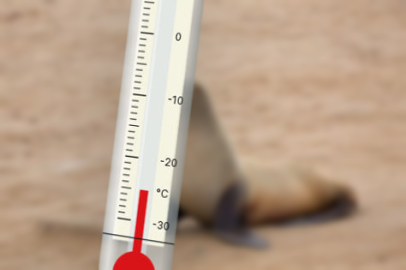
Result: -25°C
